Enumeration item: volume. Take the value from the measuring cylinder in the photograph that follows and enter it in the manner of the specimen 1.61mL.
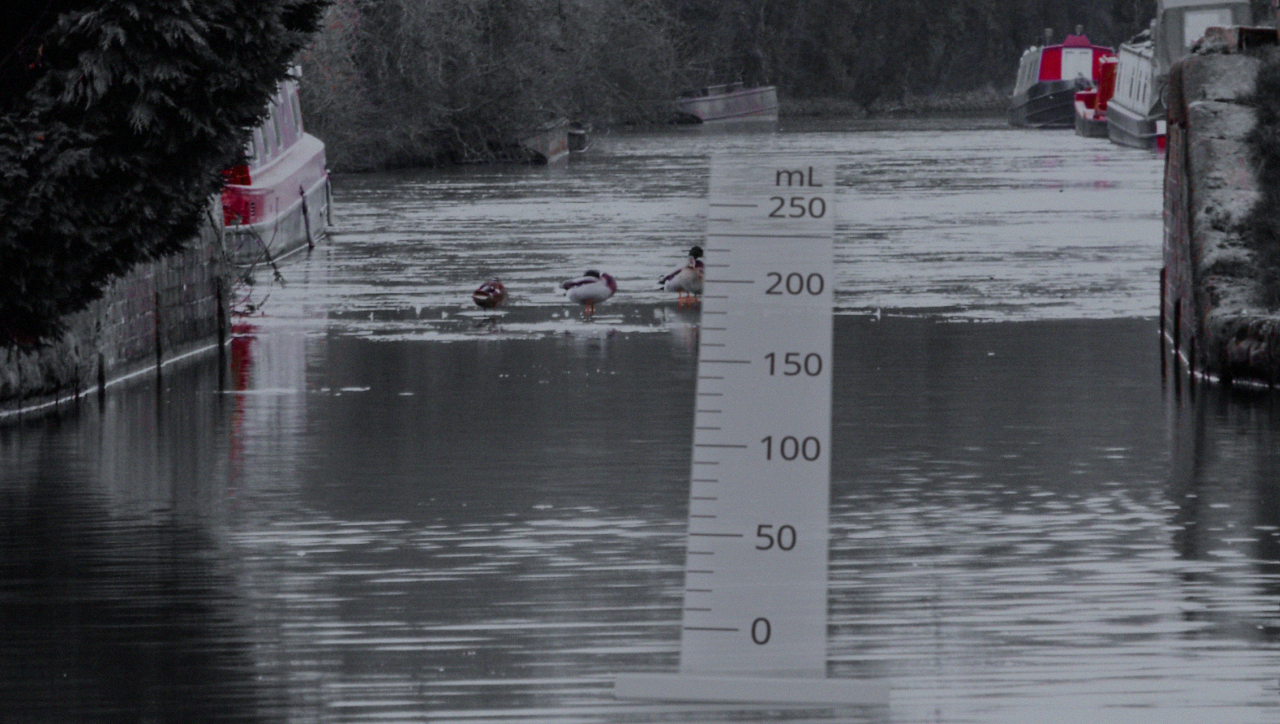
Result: 230mL
